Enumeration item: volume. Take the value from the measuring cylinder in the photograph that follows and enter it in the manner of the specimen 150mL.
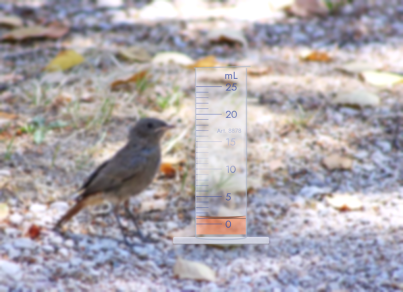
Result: 1mL
